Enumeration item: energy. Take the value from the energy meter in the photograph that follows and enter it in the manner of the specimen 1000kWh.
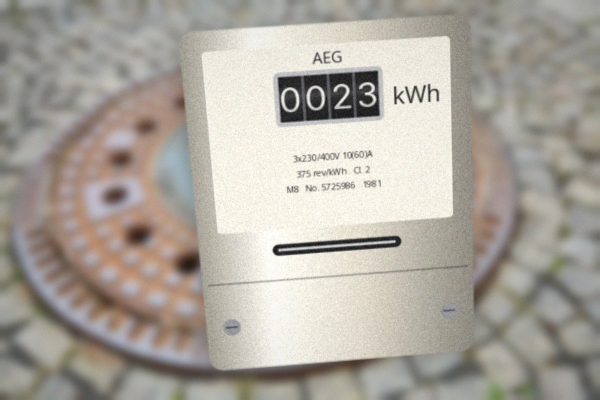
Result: 23kWh
